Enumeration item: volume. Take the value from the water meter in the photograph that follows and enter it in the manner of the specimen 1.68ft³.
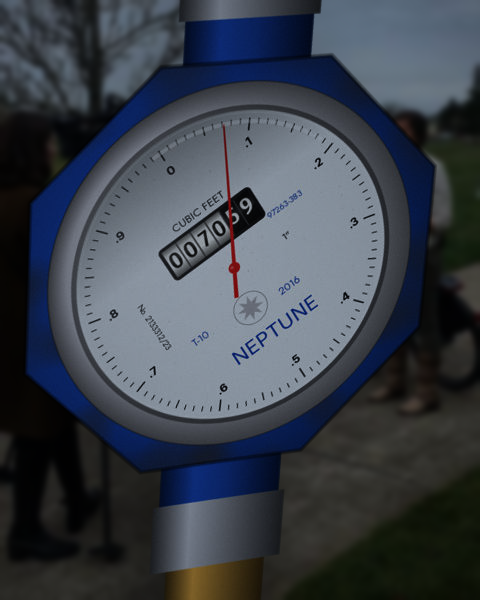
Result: 7059.07ft³
